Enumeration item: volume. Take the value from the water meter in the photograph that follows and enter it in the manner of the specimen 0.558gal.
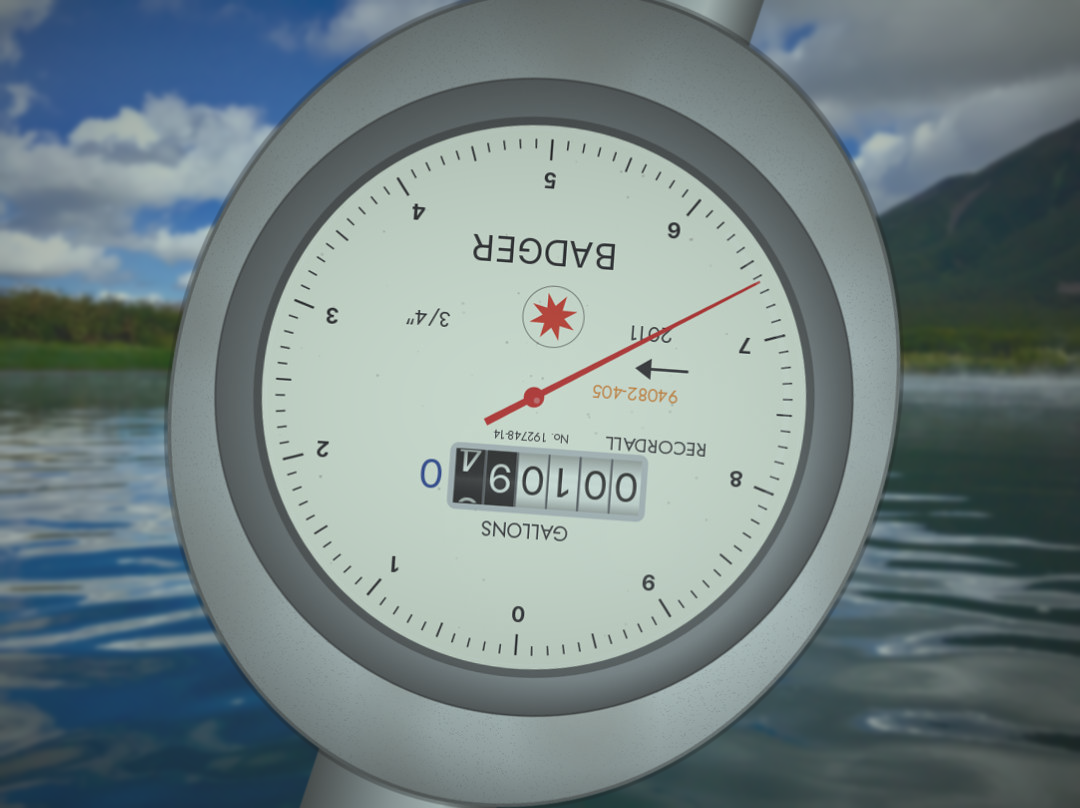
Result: 10936.6gal
